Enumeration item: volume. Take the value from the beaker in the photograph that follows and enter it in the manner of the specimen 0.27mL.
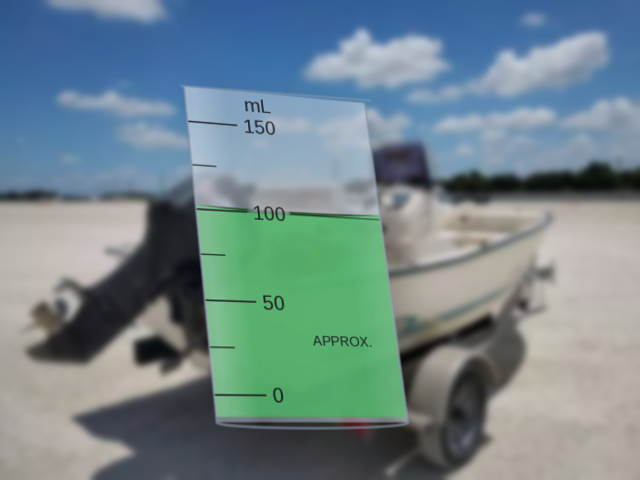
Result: 100mL
